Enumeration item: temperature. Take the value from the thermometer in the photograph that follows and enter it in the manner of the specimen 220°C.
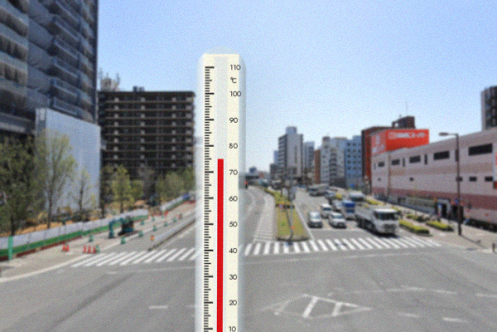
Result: 75°C
